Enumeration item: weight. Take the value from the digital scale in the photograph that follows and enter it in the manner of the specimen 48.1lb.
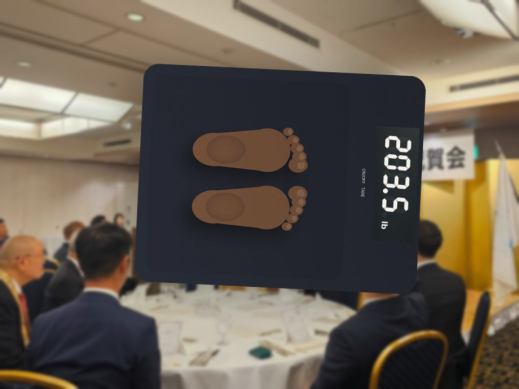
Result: 203.5lb
